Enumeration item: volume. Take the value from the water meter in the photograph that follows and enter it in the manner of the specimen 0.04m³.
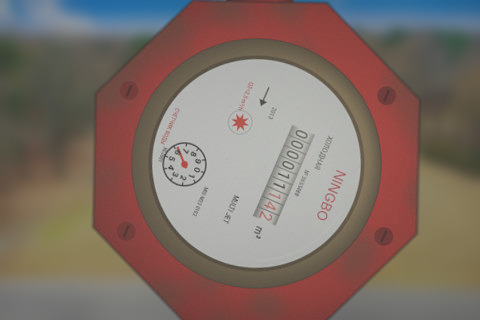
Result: 11.1426m³
